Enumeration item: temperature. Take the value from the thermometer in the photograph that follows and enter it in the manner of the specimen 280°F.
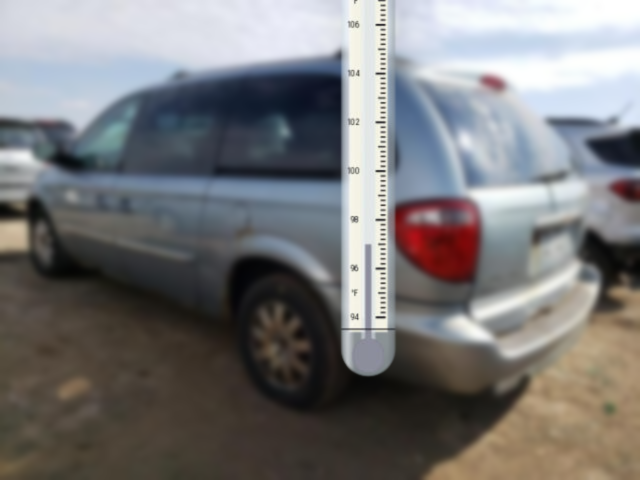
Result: 97°F
